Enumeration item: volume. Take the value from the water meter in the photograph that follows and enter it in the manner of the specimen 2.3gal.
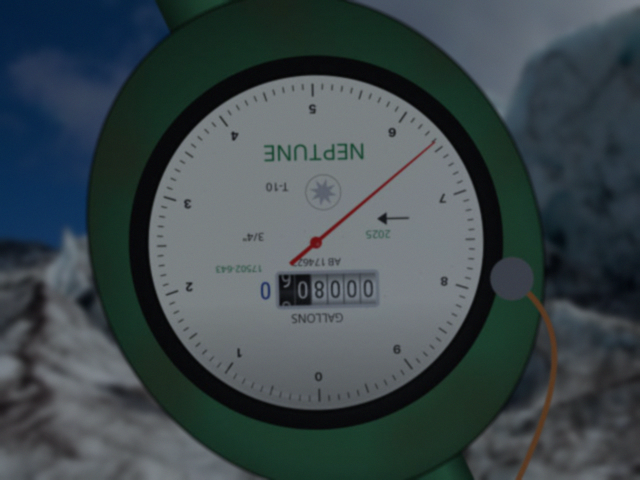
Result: 8056.4gal
